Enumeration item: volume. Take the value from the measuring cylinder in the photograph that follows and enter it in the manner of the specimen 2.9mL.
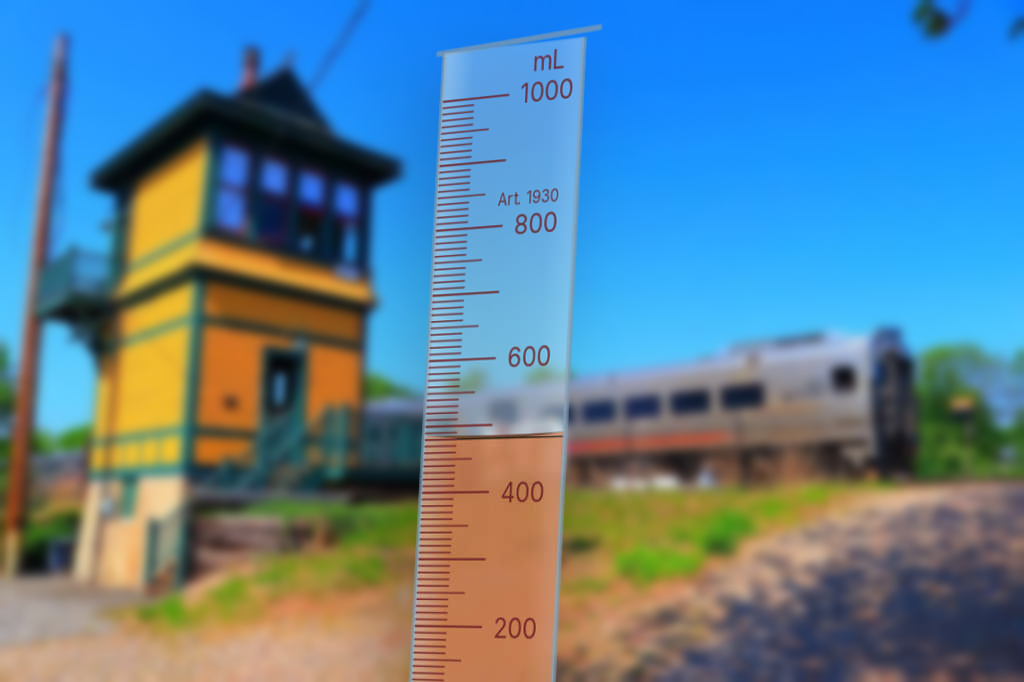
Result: 480mL
